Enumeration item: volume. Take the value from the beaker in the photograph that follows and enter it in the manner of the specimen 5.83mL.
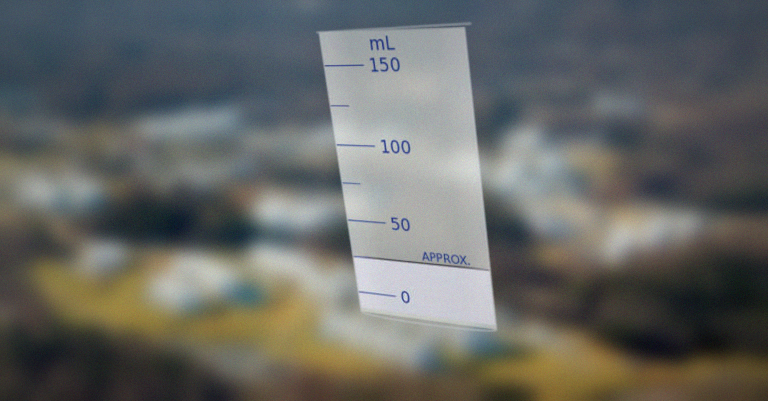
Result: 25mL
